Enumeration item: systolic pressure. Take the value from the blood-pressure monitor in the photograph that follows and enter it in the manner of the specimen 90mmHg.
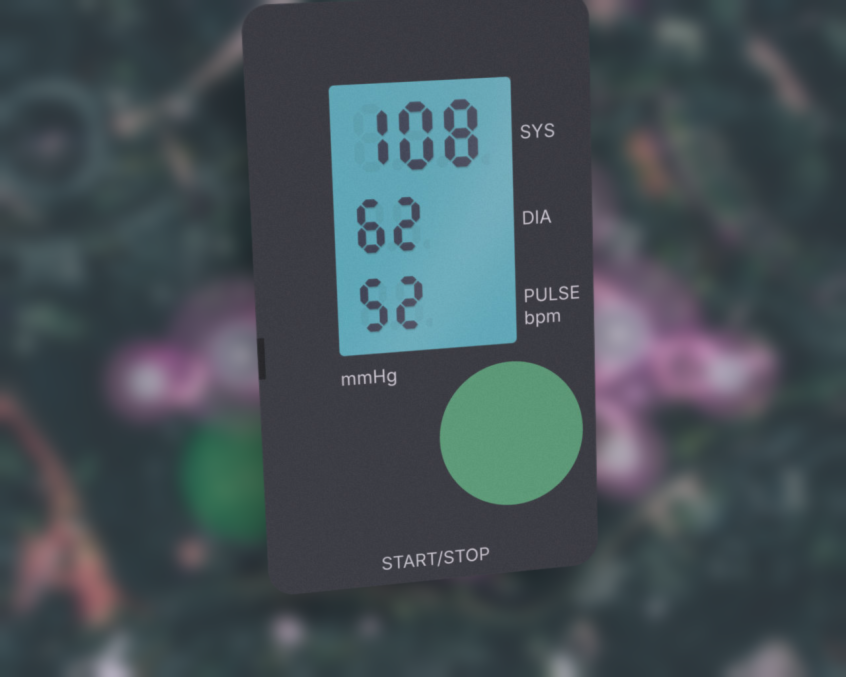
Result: 108mmHg
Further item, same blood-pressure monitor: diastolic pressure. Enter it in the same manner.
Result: 62mmHg
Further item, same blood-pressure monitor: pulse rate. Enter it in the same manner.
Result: 52bpm
